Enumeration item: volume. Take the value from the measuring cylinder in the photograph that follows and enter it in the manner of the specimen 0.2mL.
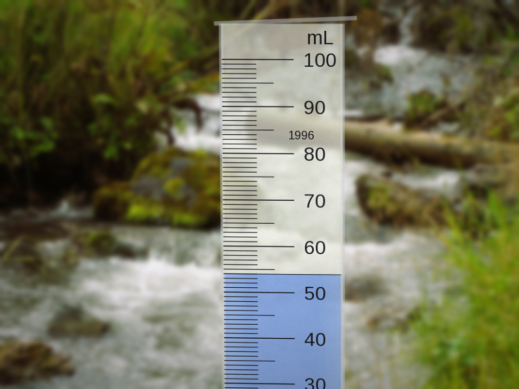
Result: 54mL
